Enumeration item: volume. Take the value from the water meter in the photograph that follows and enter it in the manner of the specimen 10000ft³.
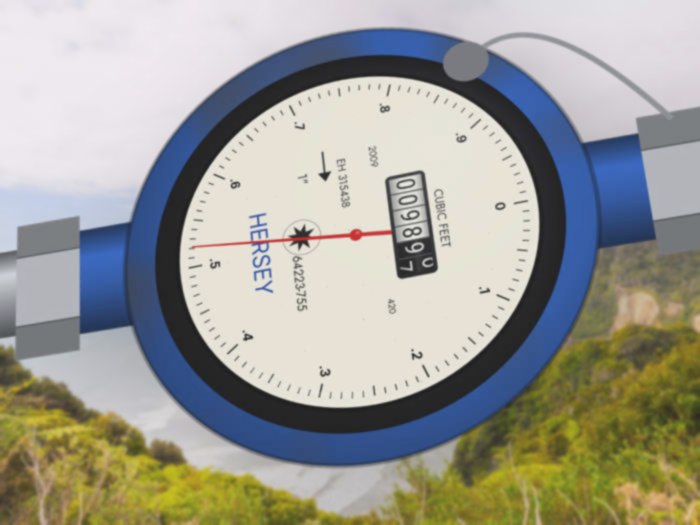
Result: 9896.52ft³
